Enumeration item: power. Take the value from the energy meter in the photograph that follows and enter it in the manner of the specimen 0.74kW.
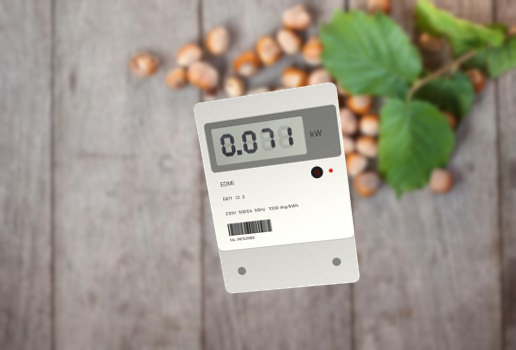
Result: 0.071kW
